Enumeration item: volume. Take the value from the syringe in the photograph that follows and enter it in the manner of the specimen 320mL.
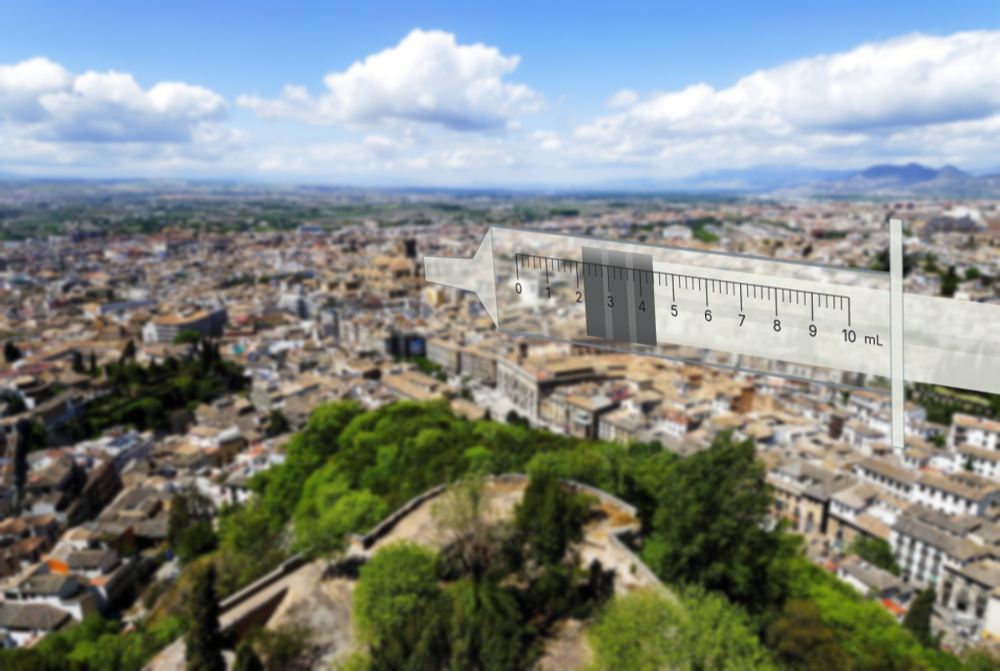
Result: 2.2mL
